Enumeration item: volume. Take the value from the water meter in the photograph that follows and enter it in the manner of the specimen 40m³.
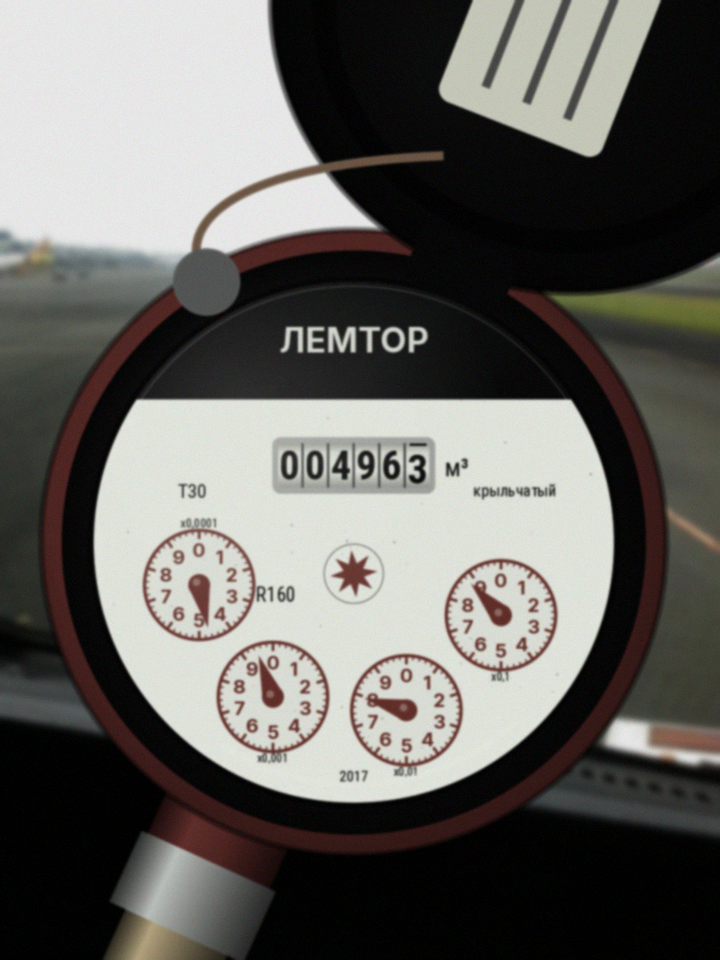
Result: 4962.8794m³
